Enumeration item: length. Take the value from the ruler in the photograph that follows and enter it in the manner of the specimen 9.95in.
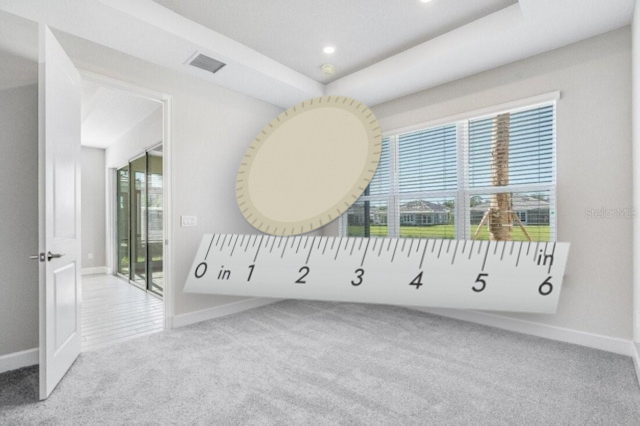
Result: 2.75in
